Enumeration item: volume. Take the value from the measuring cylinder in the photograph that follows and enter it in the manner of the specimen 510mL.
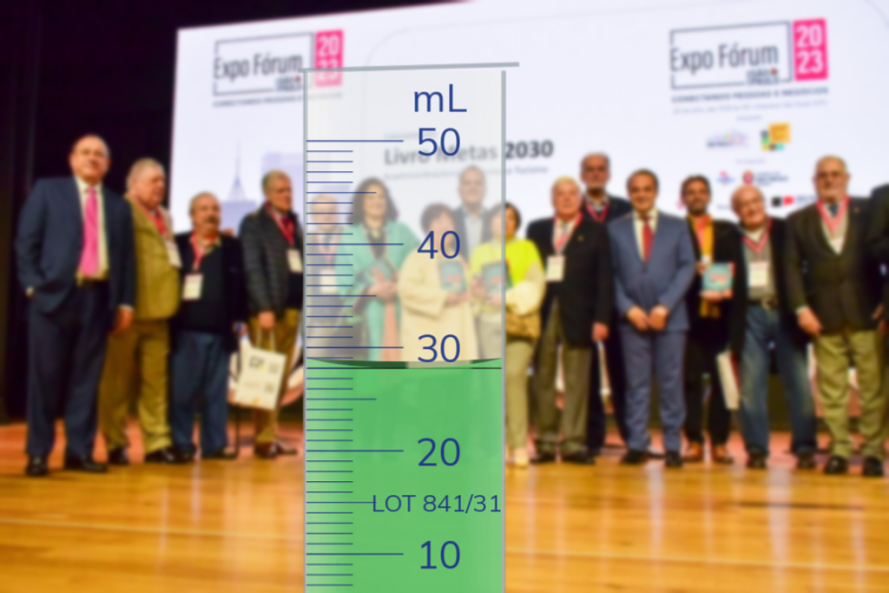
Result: 28mL
